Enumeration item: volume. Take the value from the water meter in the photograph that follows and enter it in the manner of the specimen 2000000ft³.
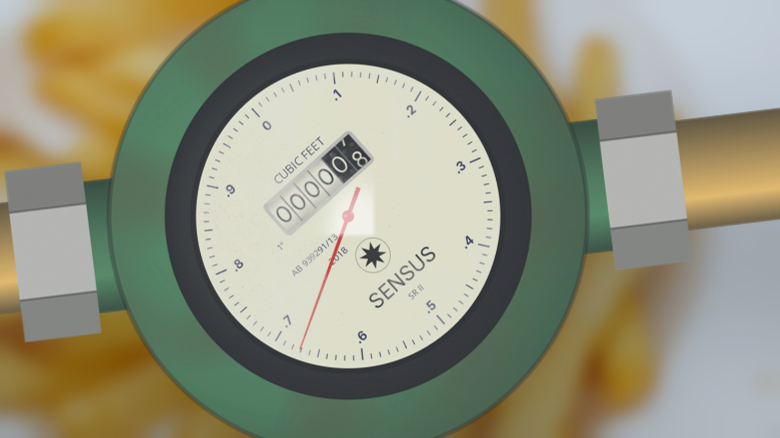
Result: 7.67ft³
